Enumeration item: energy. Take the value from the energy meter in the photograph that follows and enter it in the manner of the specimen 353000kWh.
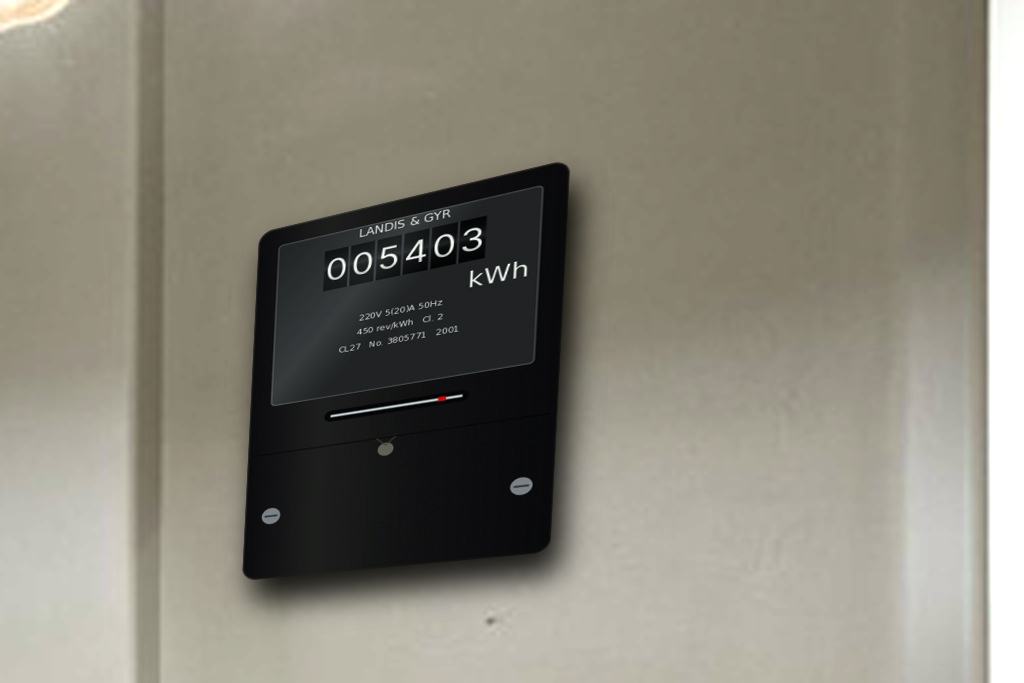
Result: 5403kWh
